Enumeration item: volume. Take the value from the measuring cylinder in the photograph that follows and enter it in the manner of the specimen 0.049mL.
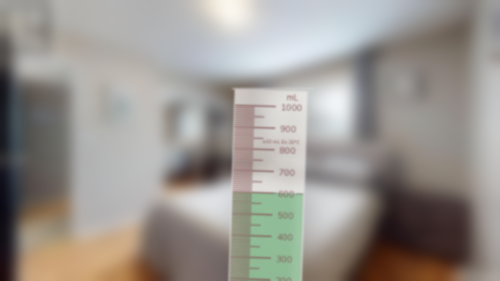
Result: 600mL
